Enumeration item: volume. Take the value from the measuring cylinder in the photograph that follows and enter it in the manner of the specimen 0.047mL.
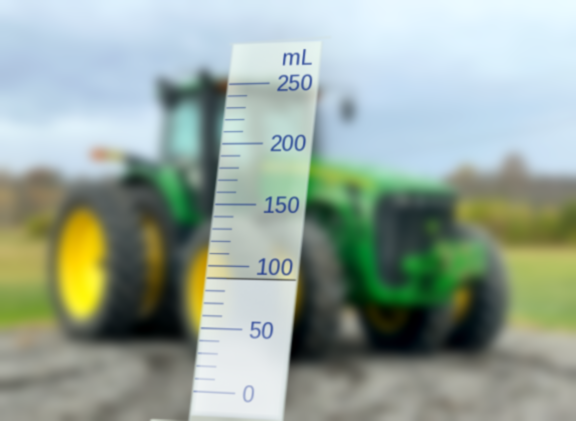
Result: 90mL
